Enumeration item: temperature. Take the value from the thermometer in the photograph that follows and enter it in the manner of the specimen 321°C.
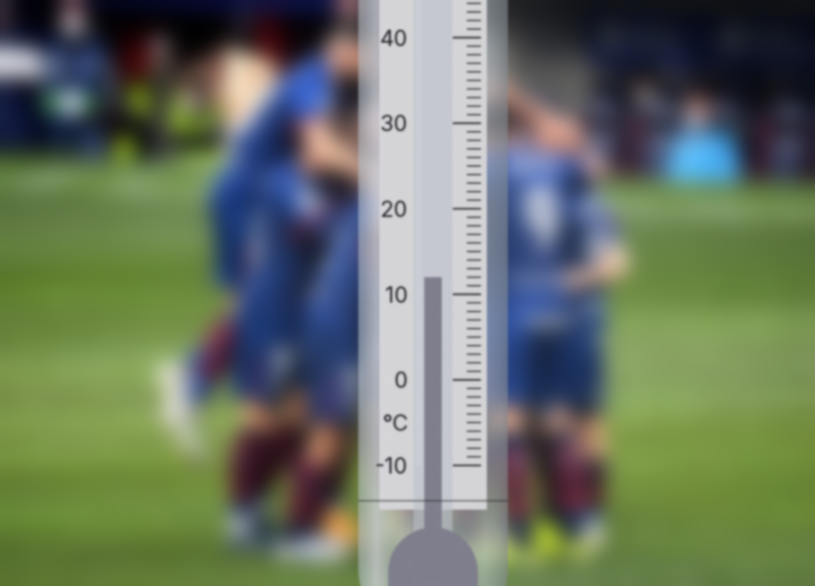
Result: 12°C
